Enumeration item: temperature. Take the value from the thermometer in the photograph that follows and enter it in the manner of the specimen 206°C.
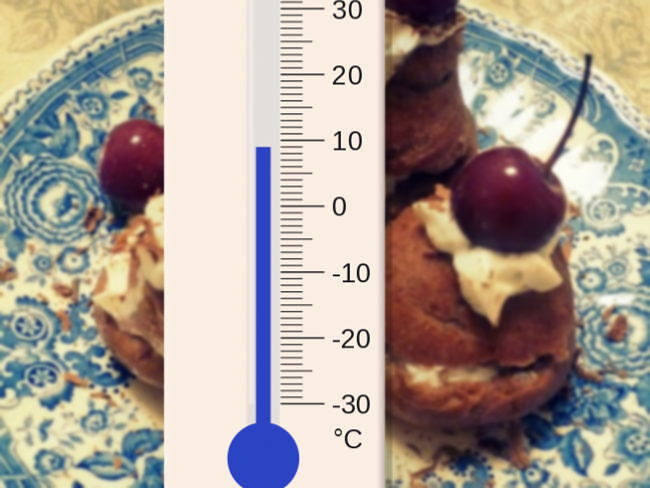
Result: 9°C
